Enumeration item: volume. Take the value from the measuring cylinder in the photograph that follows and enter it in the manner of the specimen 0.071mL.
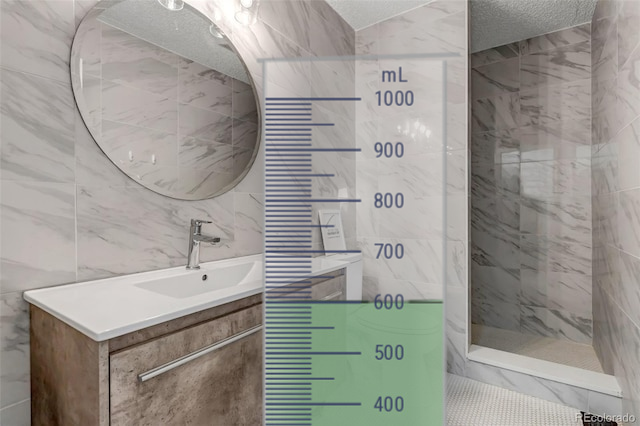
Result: 600mL
